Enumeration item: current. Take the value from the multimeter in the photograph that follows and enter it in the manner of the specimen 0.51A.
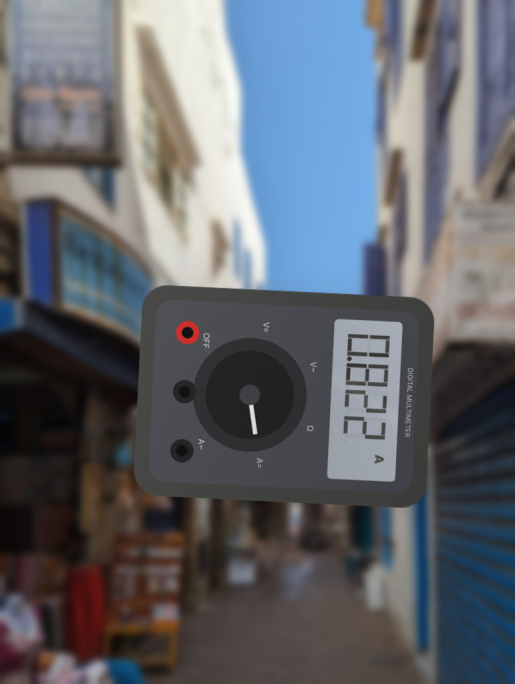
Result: 0.822A
